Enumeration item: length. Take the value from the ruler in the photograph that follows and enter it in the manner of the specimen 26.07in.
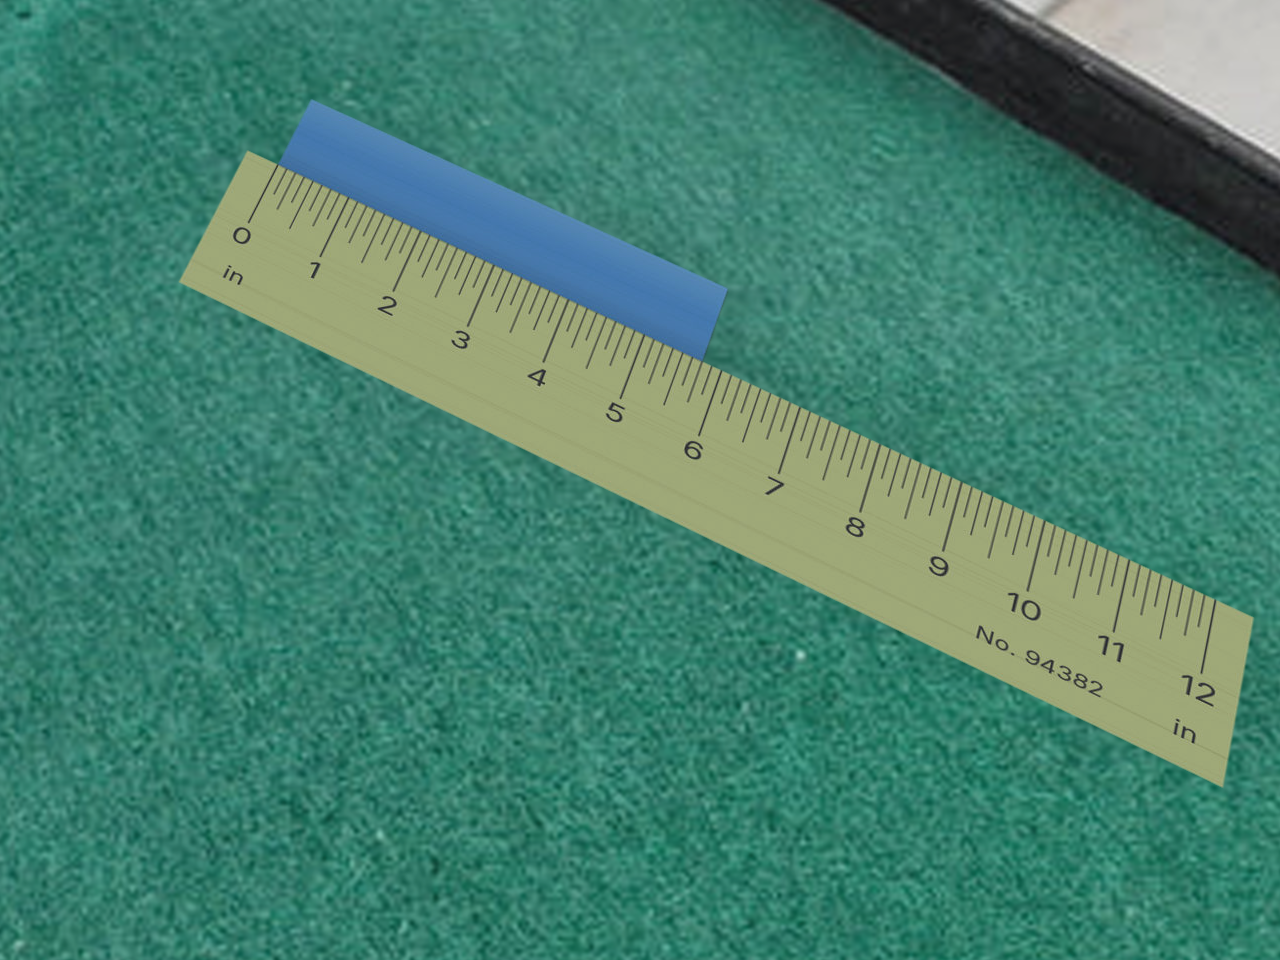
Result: 5.75in
